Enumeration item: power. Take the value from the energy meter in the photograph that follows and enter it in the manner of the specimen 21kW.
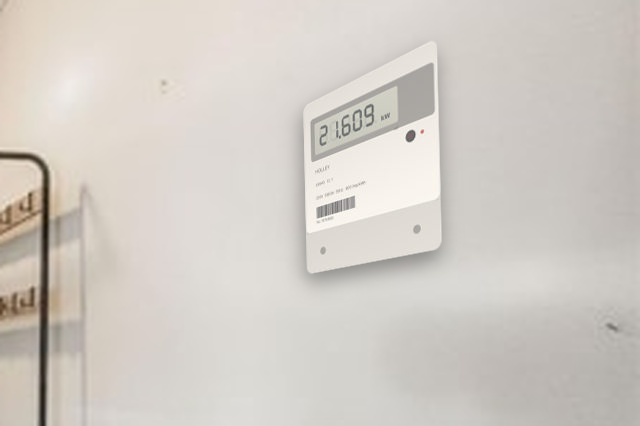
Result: 21.609kW
